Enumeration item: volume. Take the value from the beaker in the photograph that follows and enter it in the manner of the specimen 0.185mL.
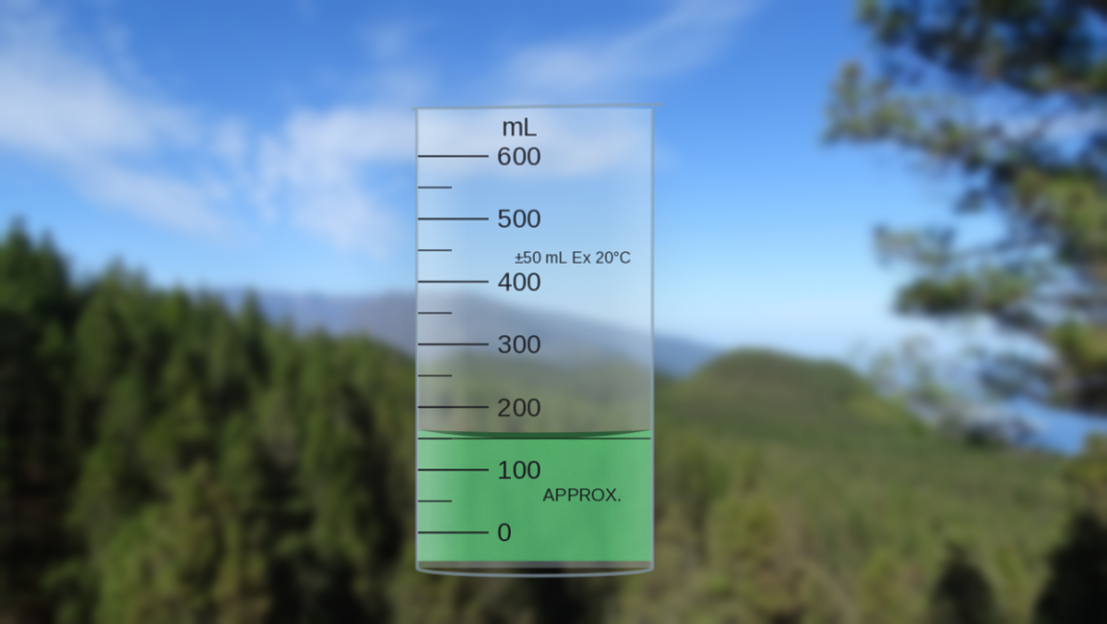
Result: 150mL
